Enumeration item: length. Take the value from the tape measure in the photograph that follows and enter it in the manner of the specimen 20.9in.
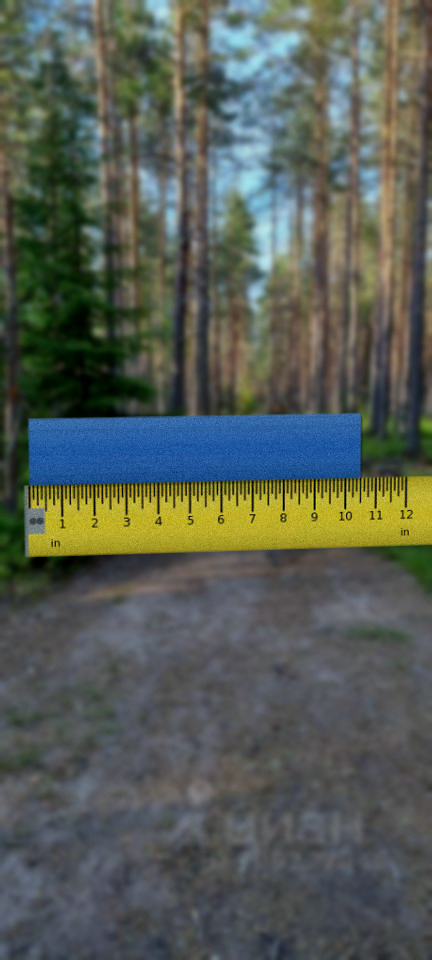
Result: 10.5in
